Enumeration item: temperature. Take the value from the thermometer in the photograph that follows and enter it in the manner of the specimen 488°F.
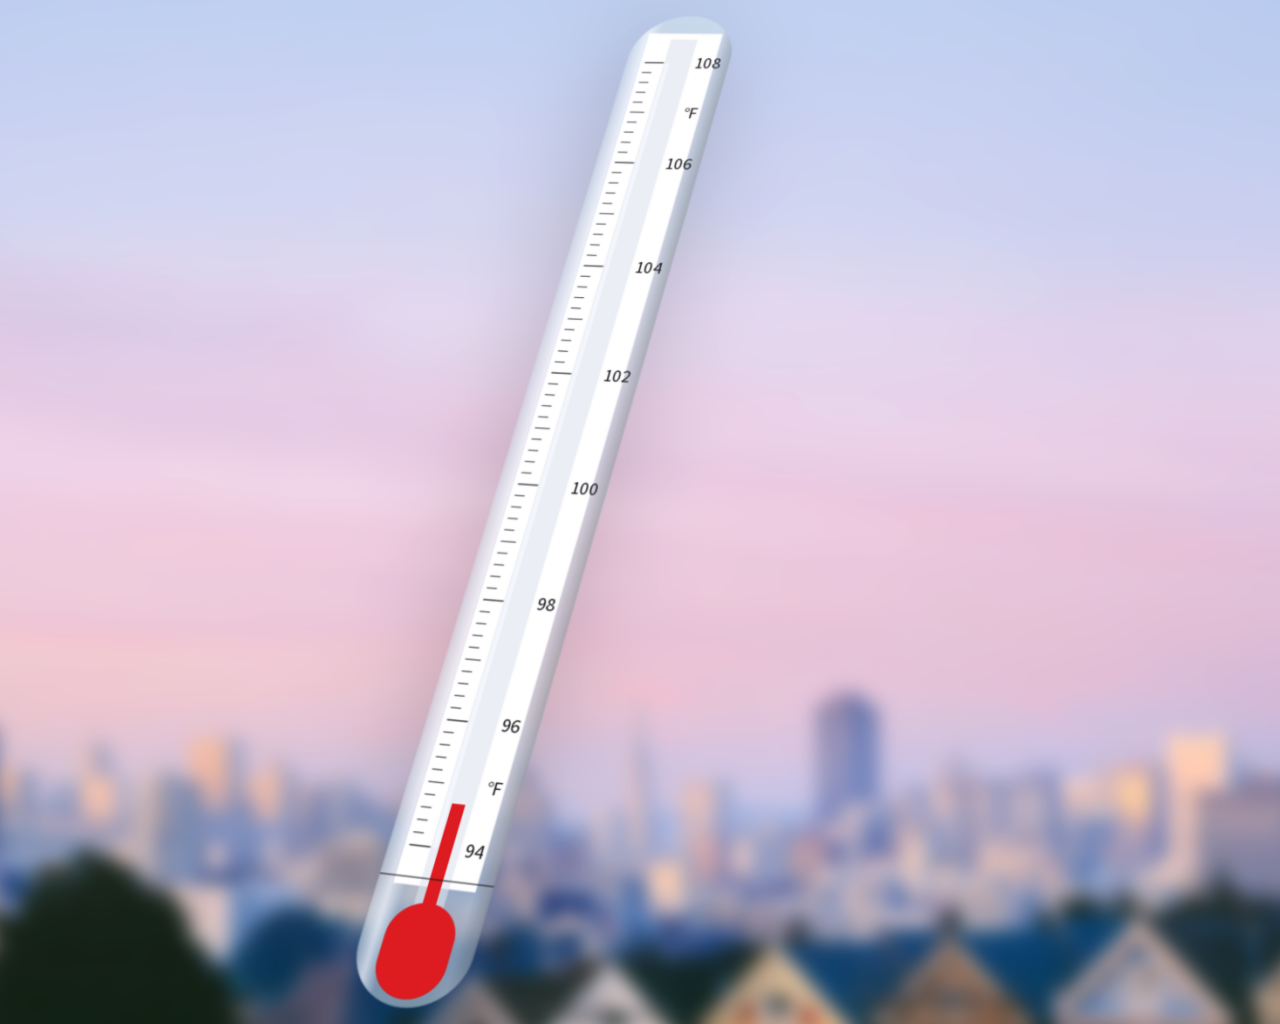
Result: 94.7°F
